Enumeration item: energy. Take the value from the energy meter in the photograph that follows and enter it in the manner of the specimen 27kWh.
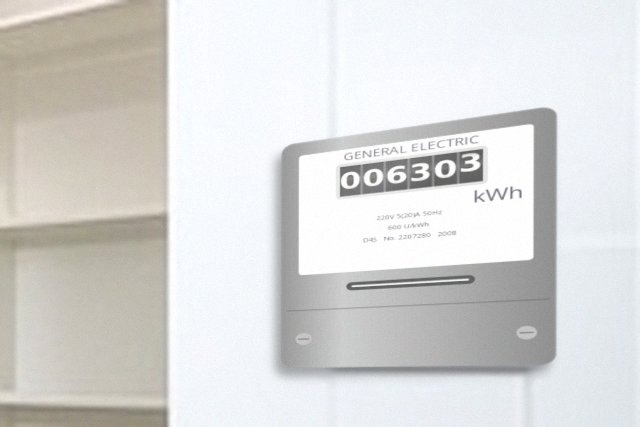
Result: 6303kWh
